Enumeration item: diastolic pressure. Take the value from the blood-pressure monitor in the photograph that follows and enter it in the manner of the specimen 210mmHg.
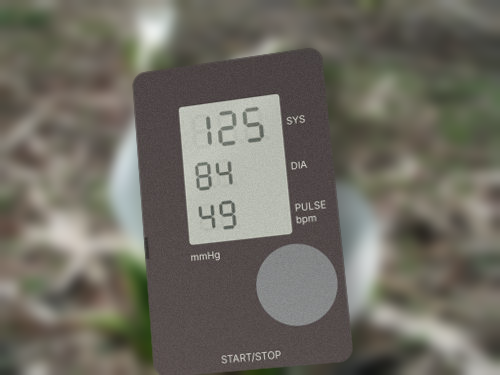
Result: 84mmHg
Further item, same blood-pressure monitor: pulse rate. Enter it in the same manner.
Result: 49bpm
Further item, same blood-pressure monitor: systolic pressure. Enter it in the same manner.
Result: 125mmHg
